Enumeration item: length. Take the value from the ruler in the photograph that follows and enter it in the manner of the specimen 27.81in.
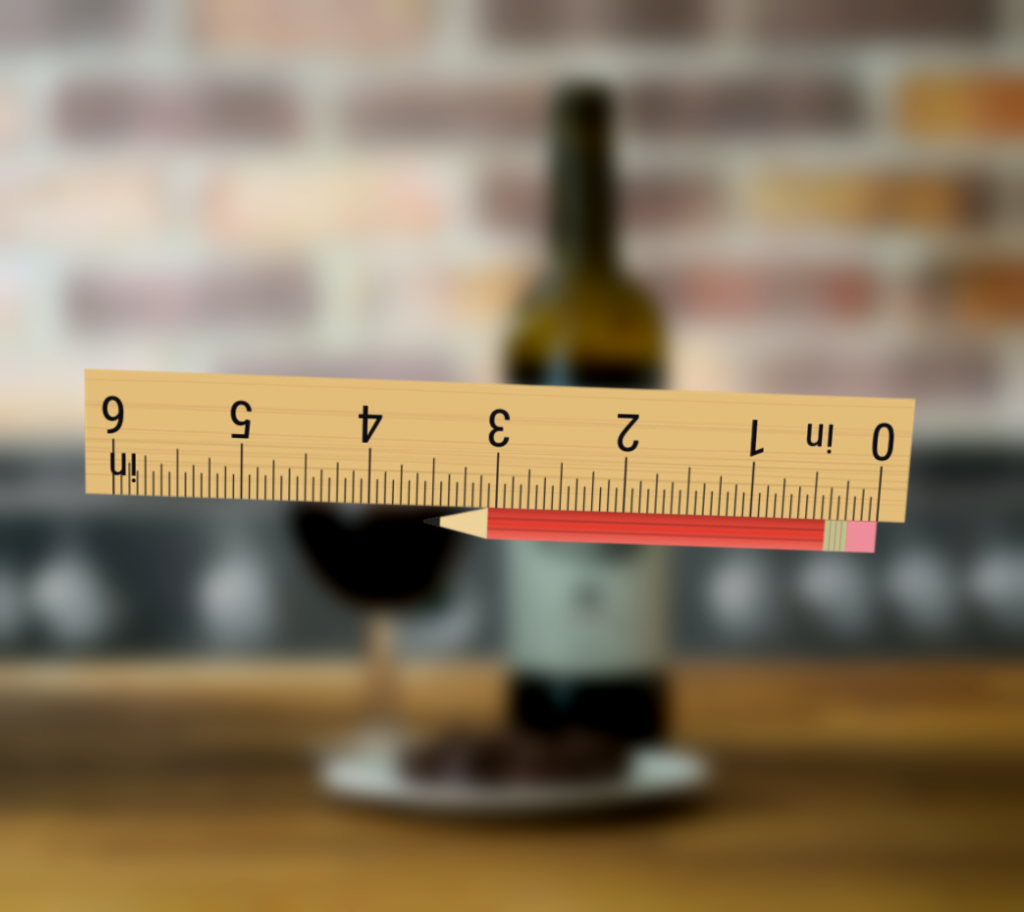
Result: 3.5625in
